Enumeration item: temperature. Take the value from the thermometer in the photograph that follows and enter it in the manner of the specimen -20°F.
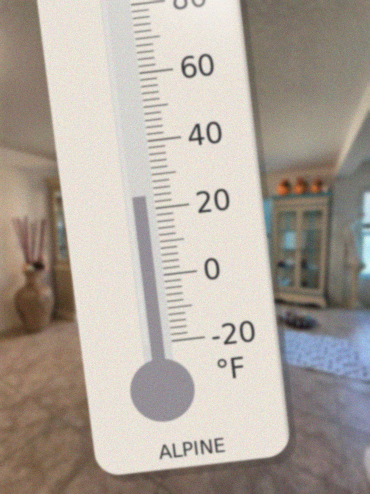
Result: 24°F
